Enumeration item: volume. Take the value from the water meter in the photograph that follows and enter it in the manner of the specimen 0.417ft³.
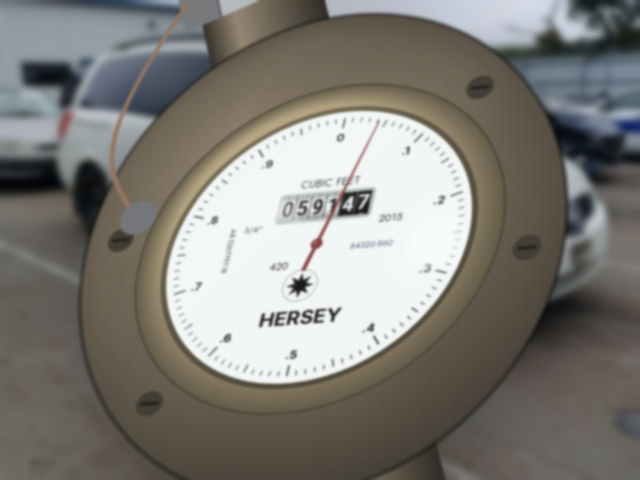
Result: 59147.04ft³
